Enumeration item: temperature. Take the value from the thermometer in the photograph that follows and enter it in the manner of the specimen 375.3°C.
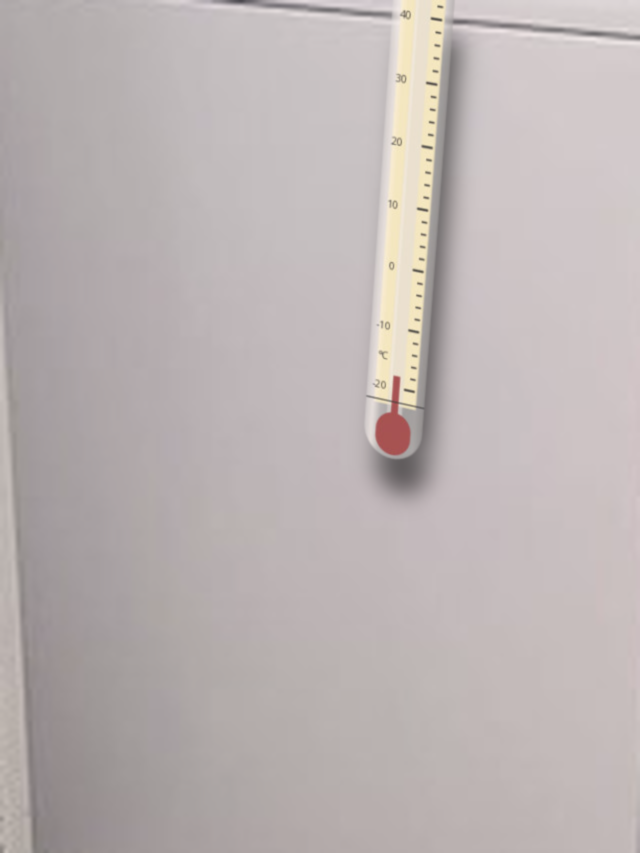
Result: -18°C
